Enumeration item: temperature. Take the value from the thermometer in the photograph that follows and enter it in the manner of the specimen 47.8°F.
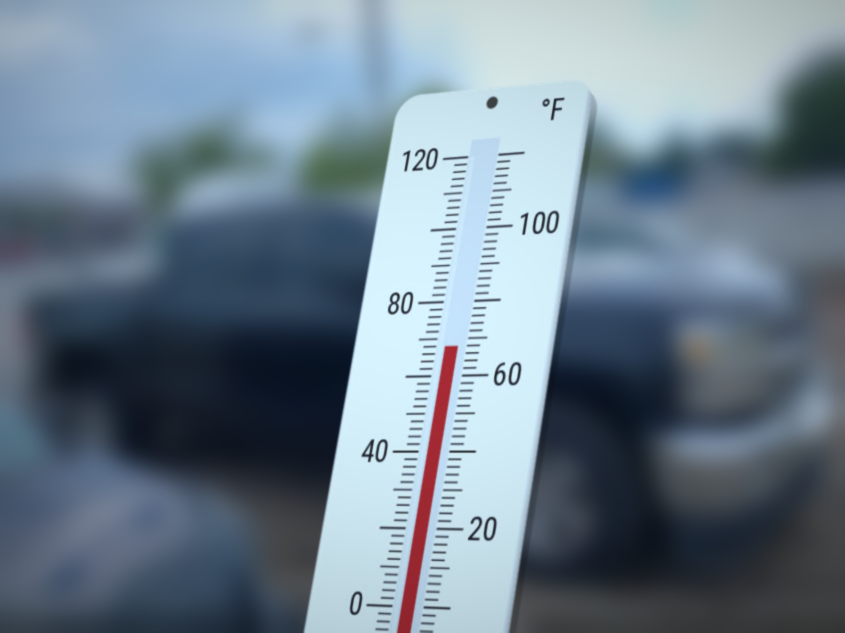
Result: 68°F
